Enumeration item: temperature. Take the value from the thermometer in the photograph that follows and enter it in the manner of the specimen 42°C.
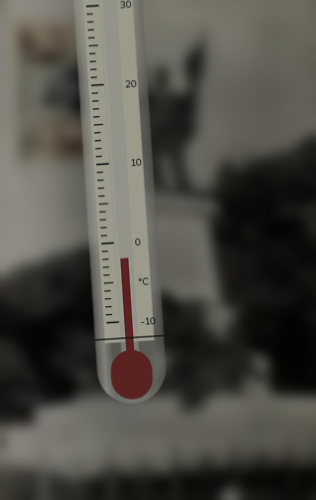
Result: -2°C
